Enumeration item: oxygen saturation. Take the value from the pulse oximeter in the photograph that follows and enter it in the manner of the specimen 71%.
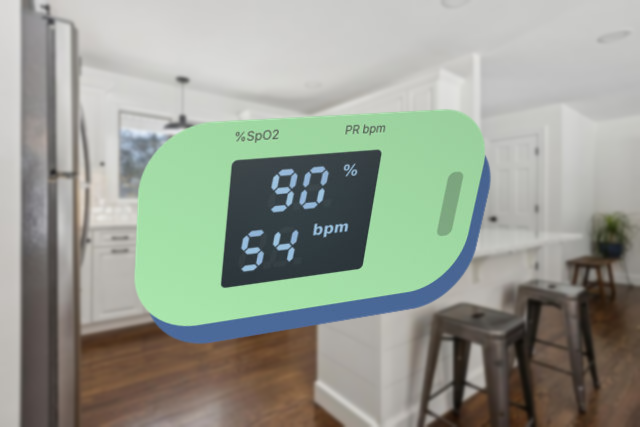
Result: 90%
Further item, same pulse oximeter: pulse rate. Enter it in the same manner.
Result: 54bpm
